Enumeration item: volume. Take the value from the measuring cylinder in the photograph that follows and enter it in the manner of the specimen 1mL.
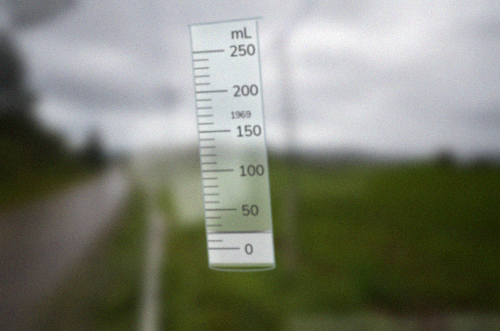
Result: 20mL
